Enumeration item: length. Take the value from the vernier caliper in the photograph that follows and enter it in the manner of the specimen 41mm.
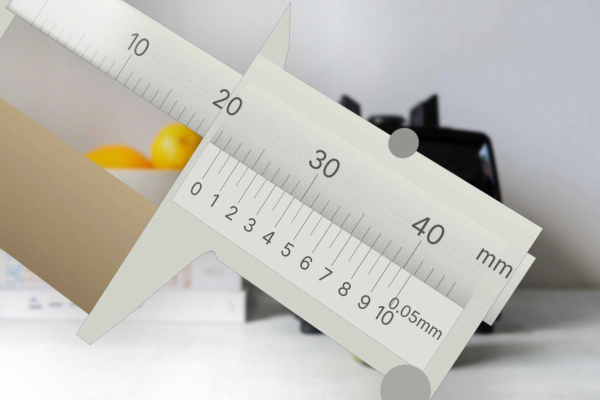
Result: 21.8mm
